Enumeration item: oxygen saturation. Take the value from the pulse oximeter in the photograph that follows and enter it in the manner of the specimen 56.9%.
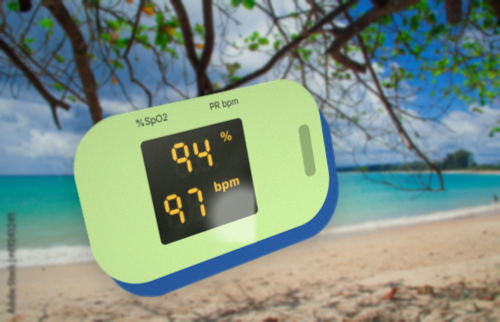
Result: 94%
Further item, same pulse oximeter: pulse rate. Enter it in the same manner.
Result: 97bpm
